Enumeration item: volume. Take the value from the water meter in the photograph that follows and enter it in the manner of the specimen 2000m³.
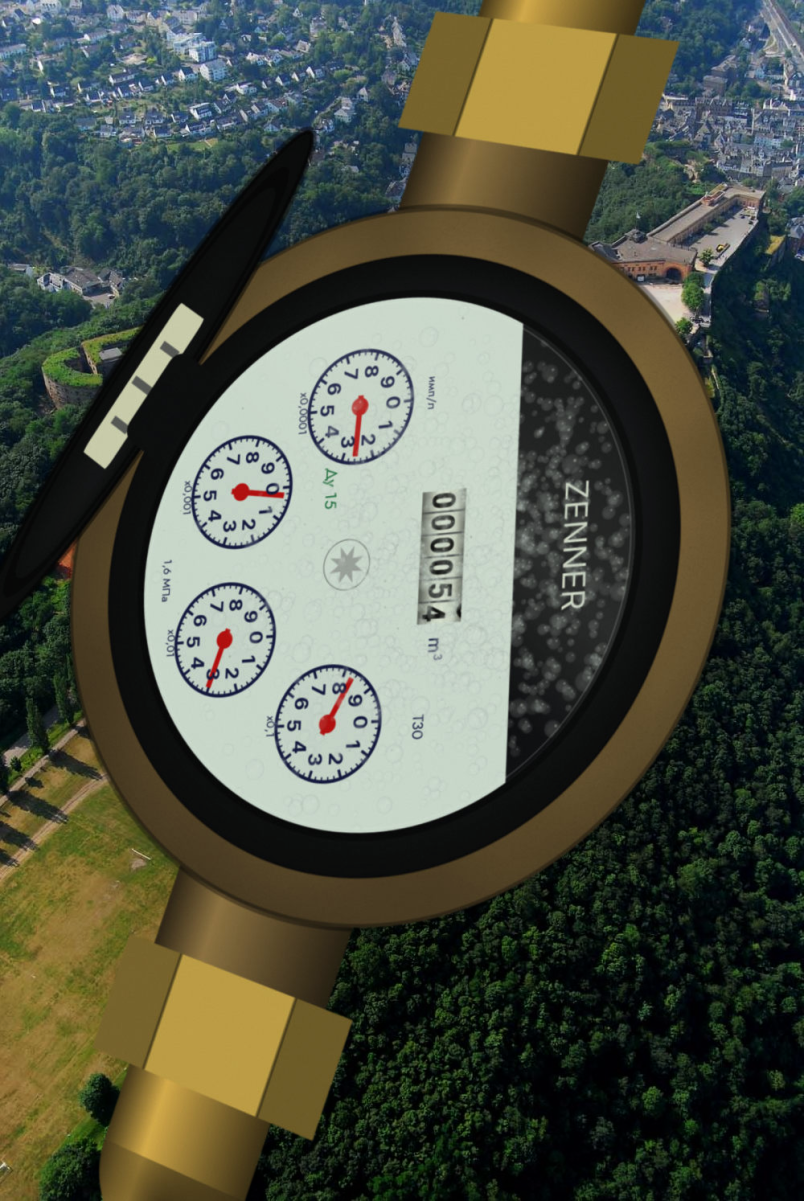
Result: 53.8302m³
